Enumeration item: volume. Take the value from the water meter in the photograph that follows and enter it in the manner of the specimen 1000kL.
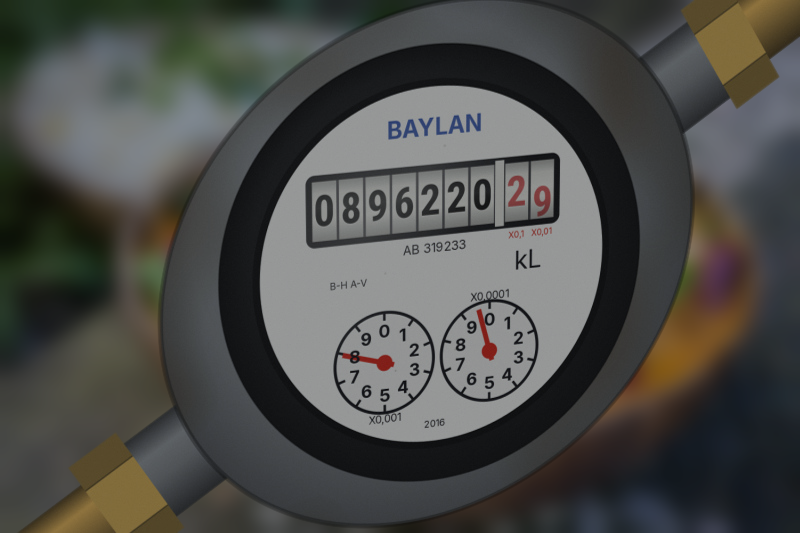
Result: 896220.2879kL
